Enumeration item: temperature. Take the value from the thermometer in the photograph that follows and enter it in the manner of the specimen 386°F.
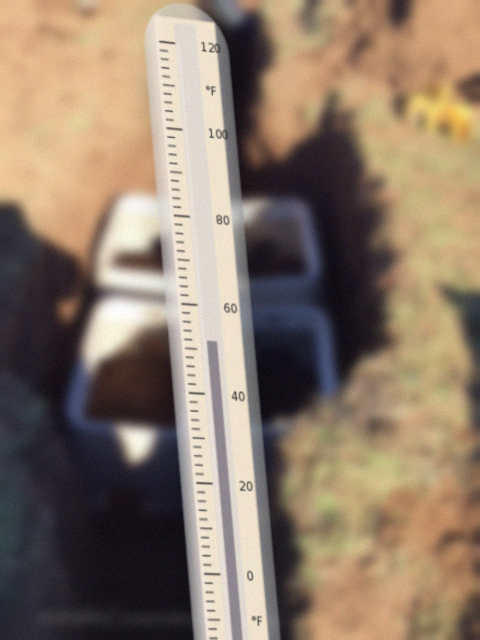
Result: 52°F
